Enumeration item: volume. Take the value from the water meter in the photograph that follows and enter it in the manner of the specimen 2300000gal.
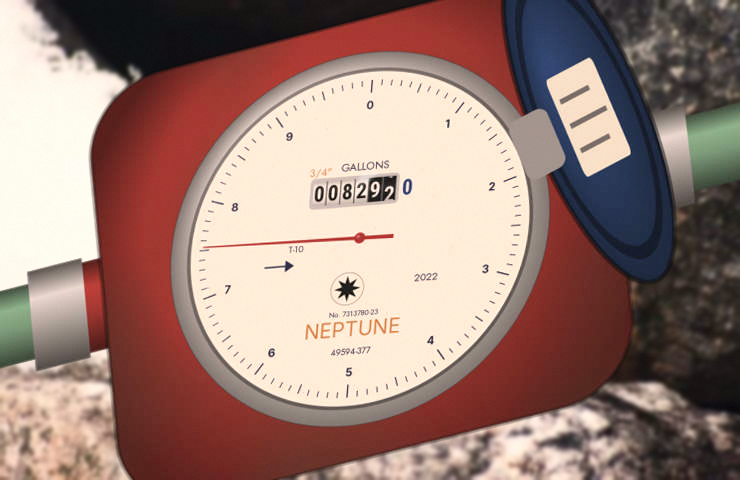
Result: 82917.5gal
